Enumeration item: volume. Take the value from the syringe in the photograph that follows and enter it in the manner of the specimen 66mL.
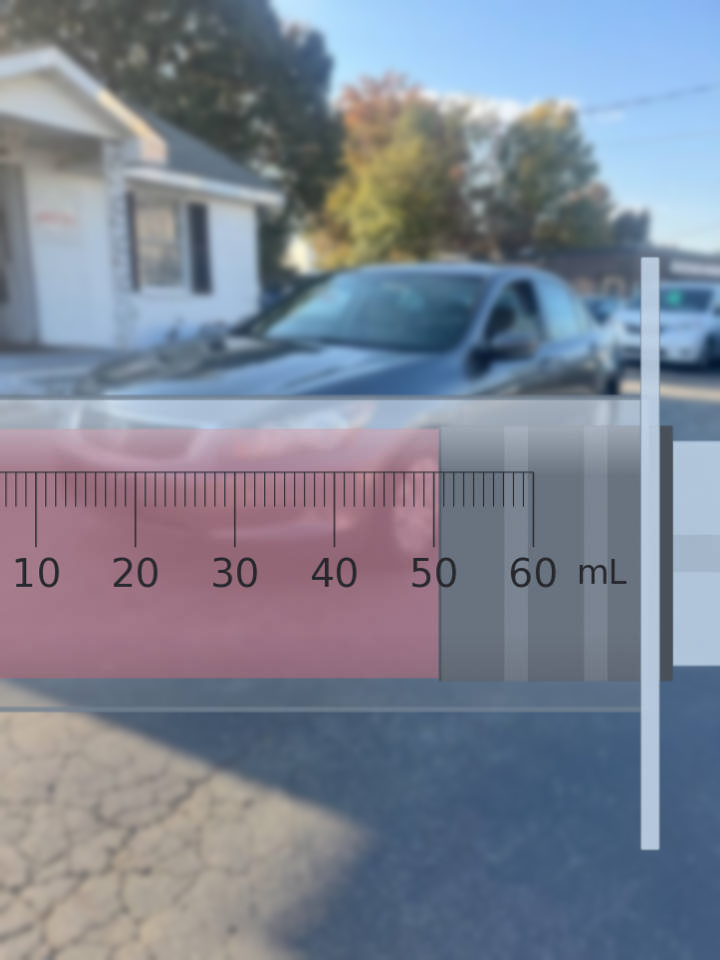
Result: 50.5mL
